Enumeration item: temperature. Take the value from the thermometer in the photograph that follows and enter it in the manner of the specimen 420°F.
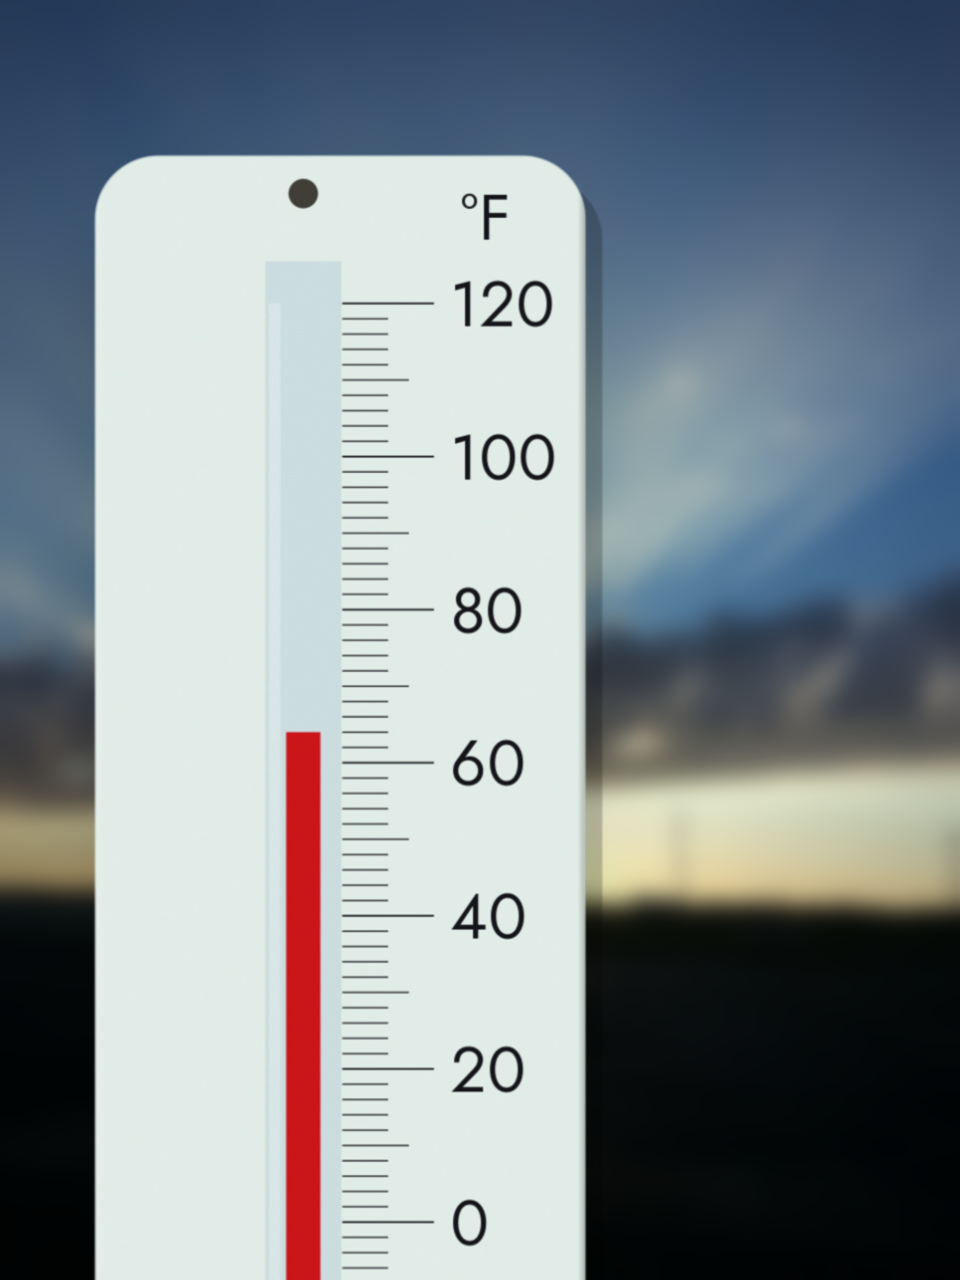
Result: 64°F
